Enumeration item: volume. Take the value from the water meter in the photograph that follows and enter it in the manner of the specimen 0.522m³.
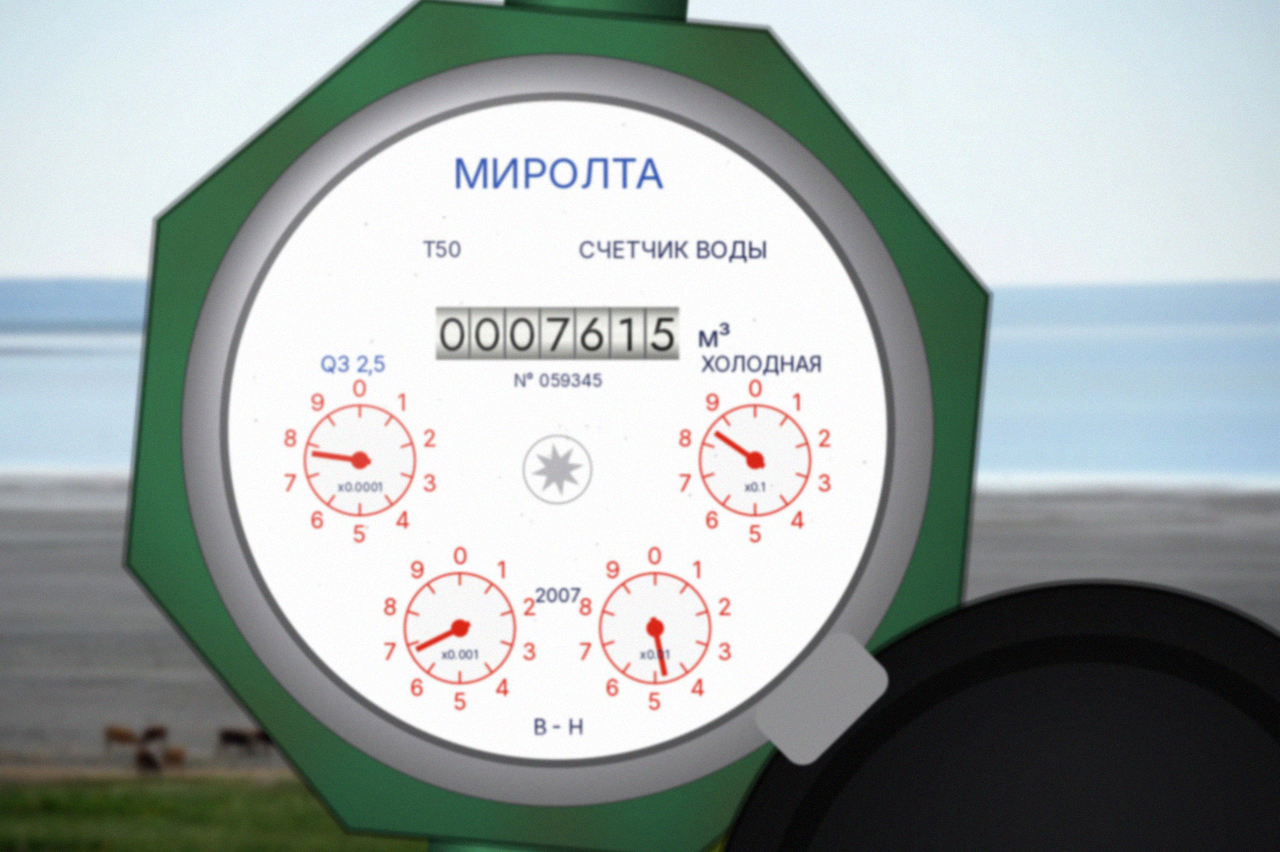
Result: 7615.8467m³
